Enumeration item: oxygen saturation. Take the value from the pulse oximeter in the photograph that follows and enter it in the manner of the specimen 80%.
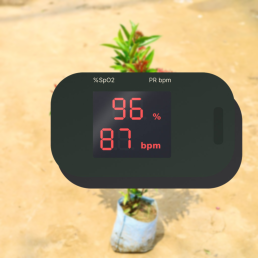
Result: 96%
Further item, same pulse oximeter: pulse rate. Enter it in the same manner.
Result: 87bpm
